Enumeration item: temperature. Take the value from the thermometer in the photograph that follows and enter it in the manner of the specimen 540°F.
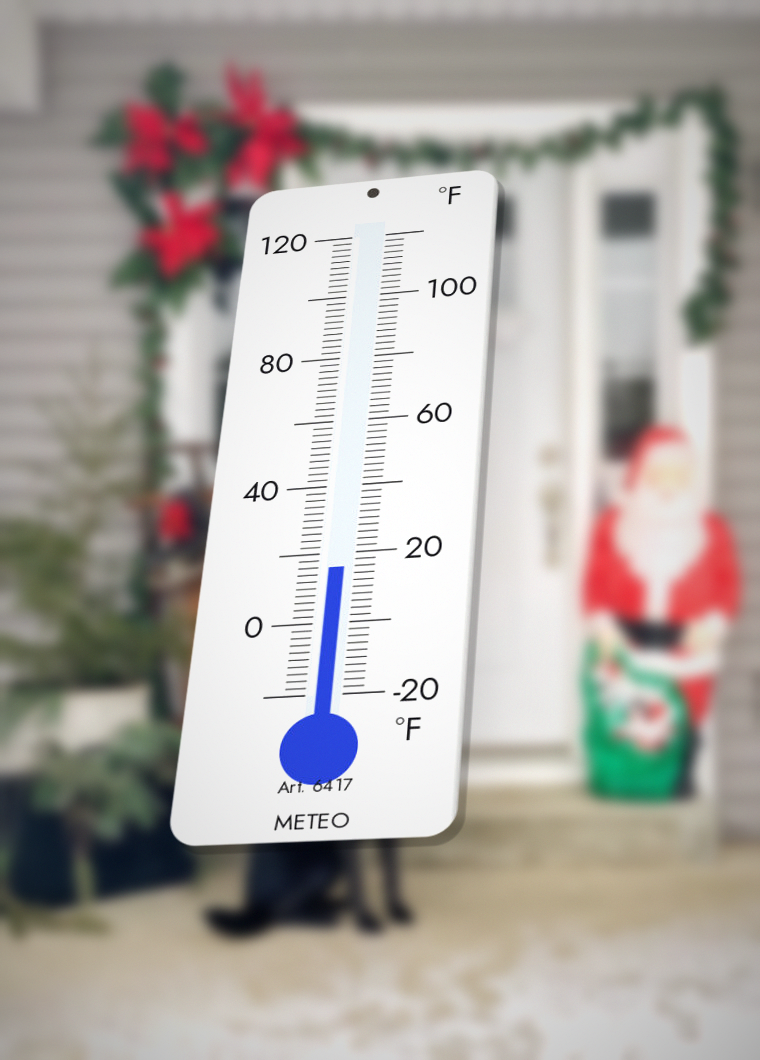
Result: 16°F
